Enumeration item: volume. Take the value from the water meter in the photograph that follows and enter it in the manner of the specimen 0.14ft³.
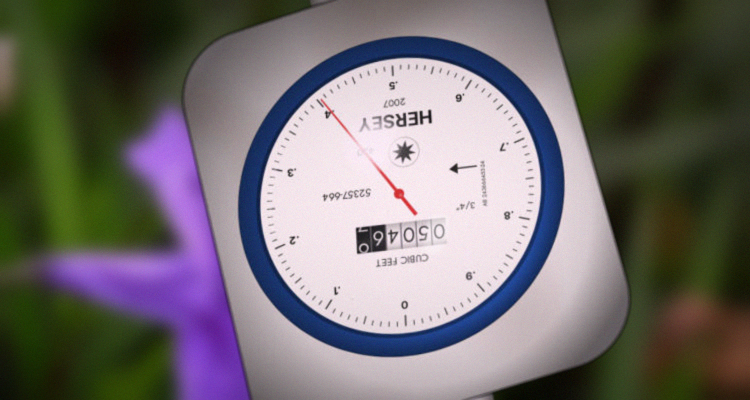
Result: 50466.40ft³
